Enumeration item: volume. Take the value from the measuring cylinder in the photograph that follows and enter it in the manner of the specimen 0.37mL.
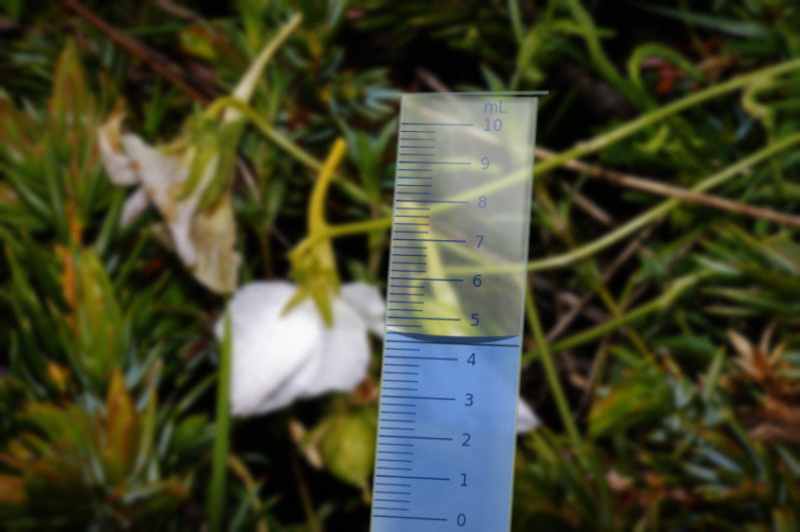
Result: 4.4mL
